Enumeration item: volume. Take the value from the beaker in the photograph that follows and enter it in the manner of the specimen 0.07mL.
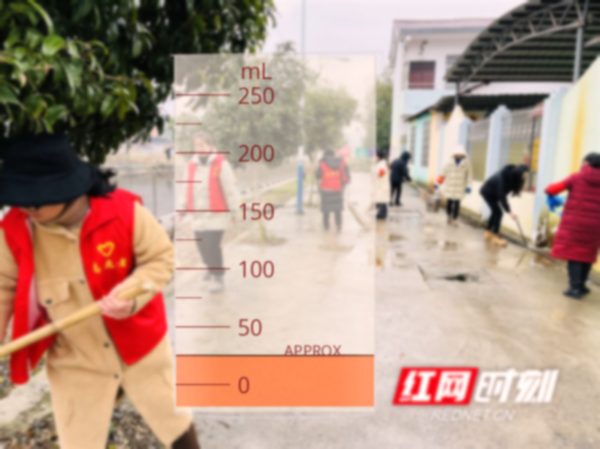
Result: 25mL
